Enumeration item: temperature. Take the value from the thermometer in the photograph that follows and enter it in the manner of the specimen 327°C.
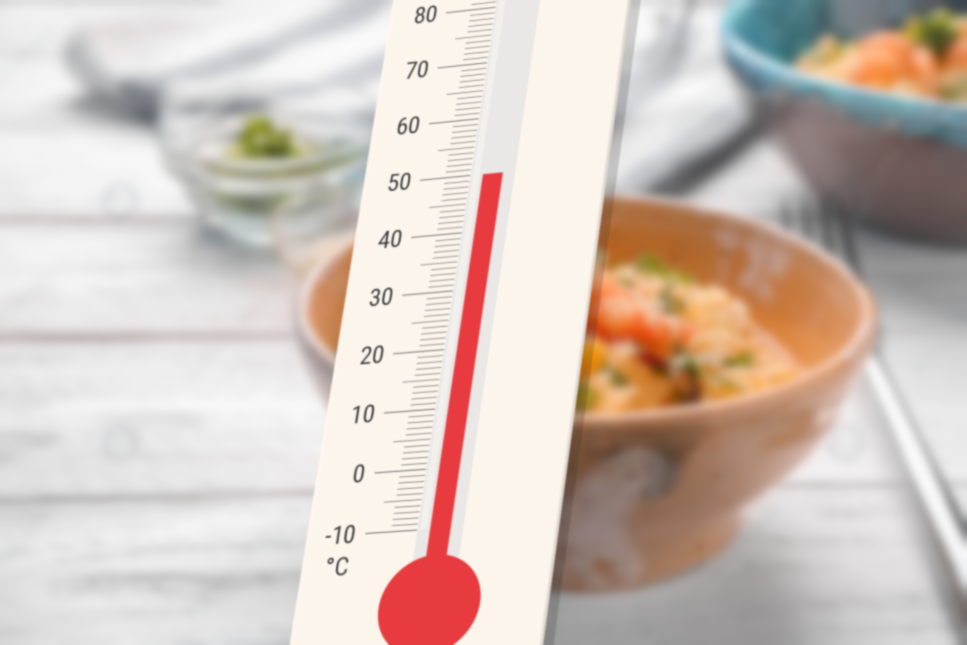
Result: 50°C
